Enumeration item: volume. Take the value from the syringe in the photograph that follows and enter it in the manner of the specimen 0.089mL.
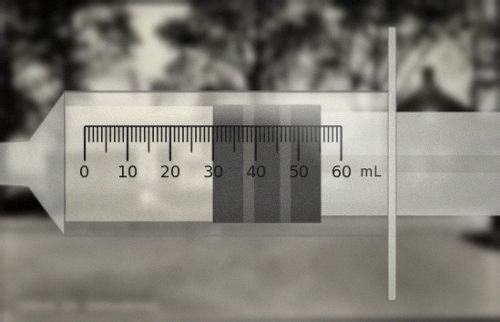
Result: 30mL
